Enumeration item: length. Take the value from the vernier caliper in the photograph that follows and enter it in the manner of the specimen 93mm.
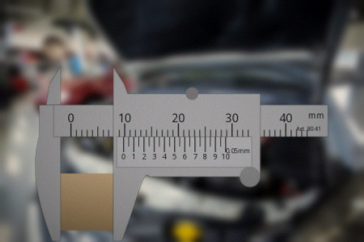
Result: 9.8mm
